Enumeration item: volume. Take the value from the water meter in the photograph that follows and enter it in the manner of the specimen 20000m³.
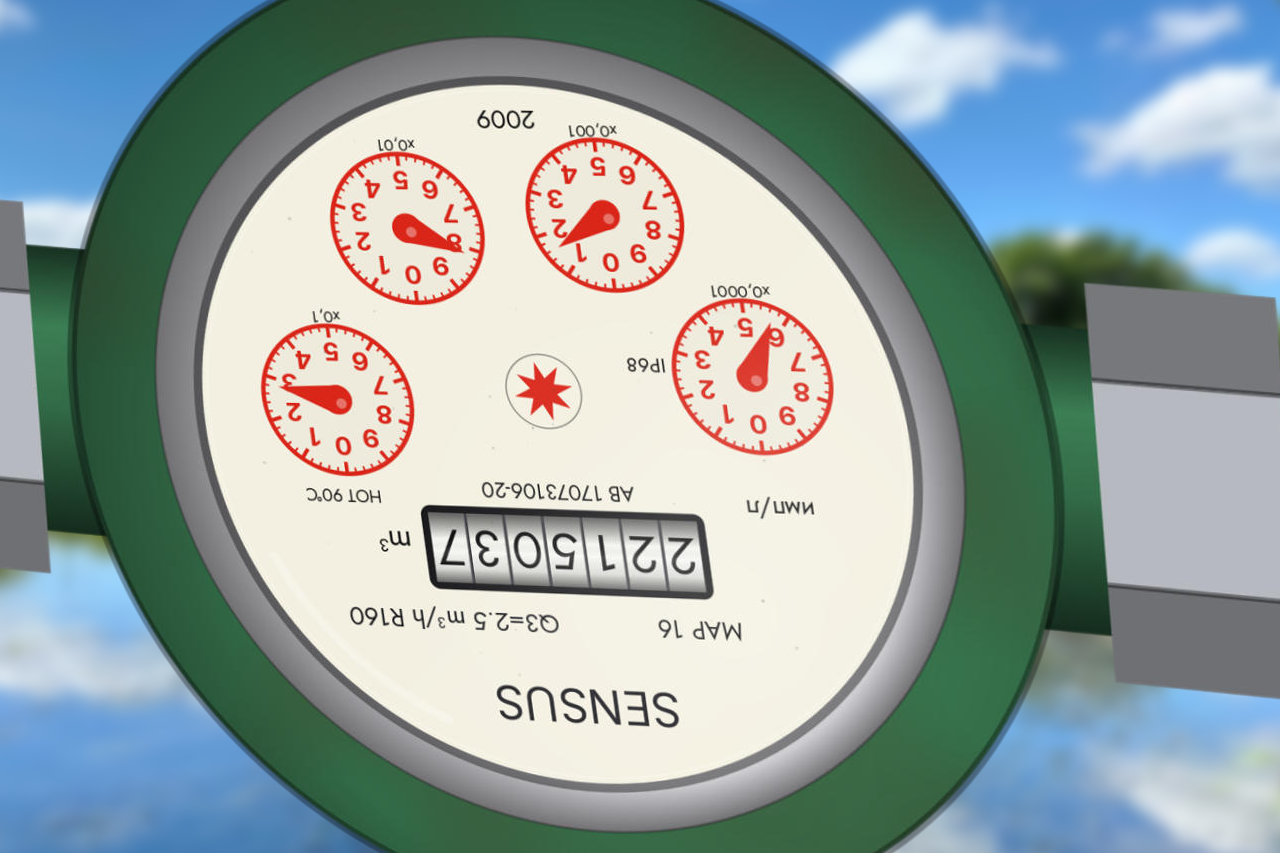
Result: 2215037.2815m³
